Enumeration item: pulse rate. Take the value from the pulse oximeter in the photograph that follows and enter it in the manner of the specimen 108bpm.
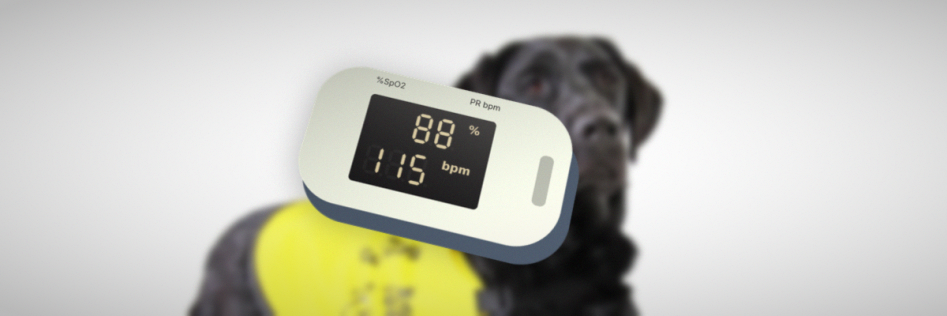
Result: 115bpm
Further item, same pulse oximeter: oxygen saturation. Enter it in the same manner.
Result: 88%
